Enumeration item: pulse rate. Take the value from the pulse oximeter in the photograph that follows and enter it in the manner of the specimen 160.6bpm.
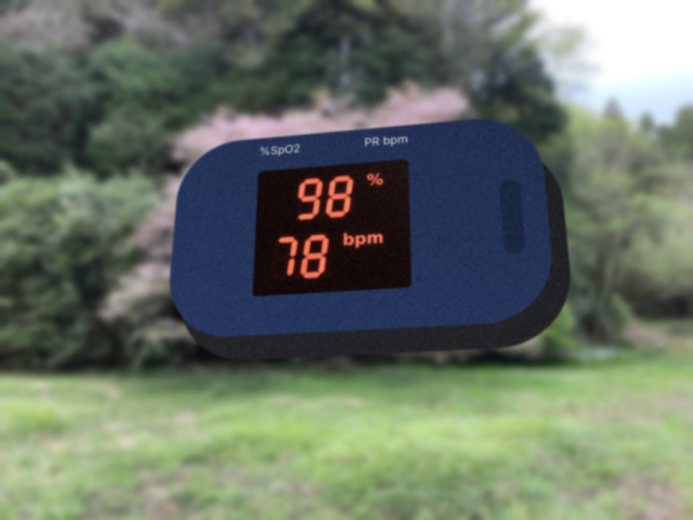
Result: 78bpm
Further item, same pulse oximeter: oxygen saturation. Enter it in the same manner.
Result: 98%
